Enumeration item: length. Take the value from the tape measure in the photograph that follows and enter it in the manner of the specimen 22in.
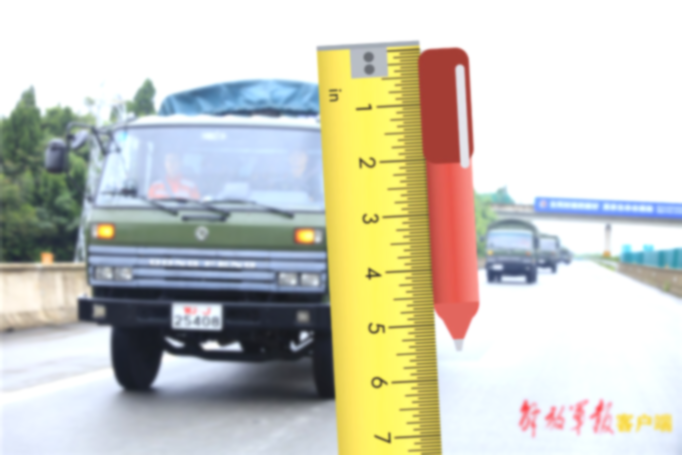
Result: 5.5in
